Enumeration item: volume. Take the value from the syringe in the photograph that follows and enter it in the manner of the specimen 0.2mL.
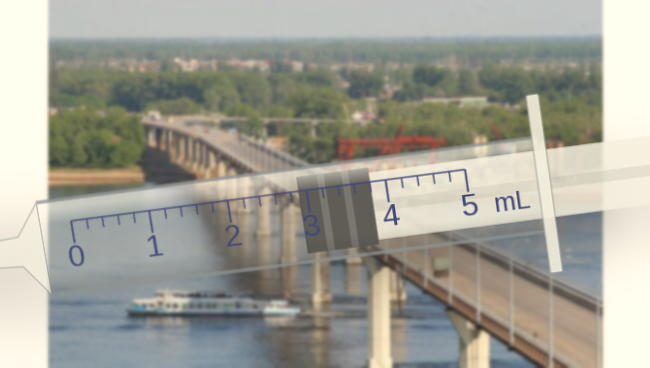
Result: 2.9mL
